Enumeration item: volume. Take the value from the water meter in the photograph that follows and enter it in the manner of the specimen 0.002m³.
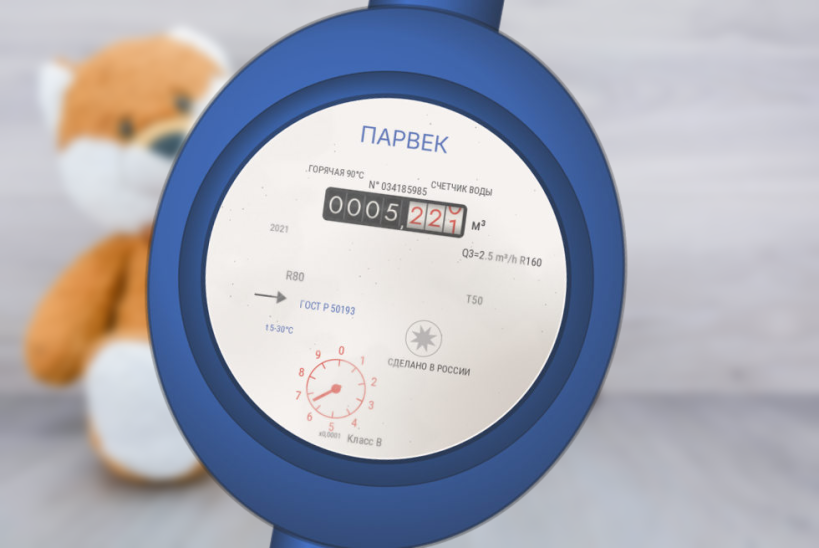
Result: 5.2206m³
